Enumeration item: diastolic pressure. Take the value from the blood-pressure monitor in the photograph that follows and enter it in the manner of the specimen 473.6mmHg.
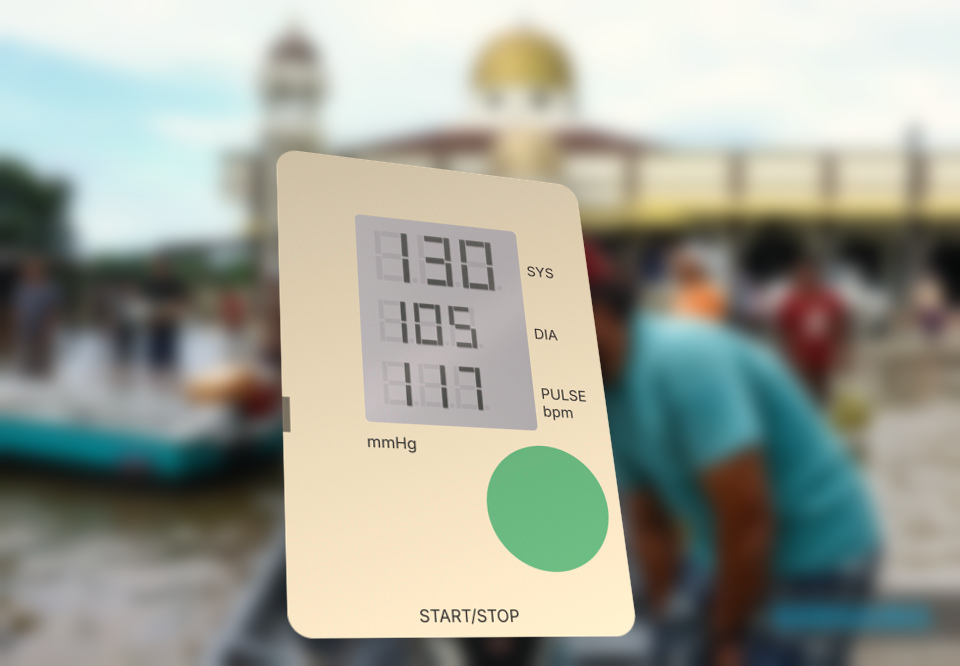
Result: 105mmHg
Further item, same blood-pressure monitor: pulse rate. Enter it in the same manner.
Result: 117bpm
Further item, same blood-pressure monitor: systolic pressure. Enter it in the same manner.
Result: 130mmHg
